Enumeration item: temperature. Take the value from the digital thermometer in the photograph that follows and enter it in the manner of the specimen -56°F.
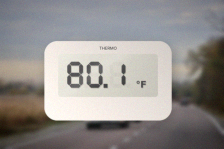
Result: 80.1°F
